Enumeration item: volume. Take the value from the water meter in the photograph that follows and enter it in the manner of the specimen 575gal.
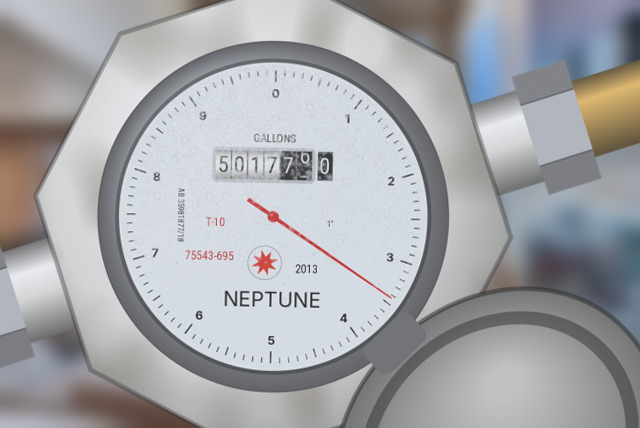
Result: 5017763.4gal
